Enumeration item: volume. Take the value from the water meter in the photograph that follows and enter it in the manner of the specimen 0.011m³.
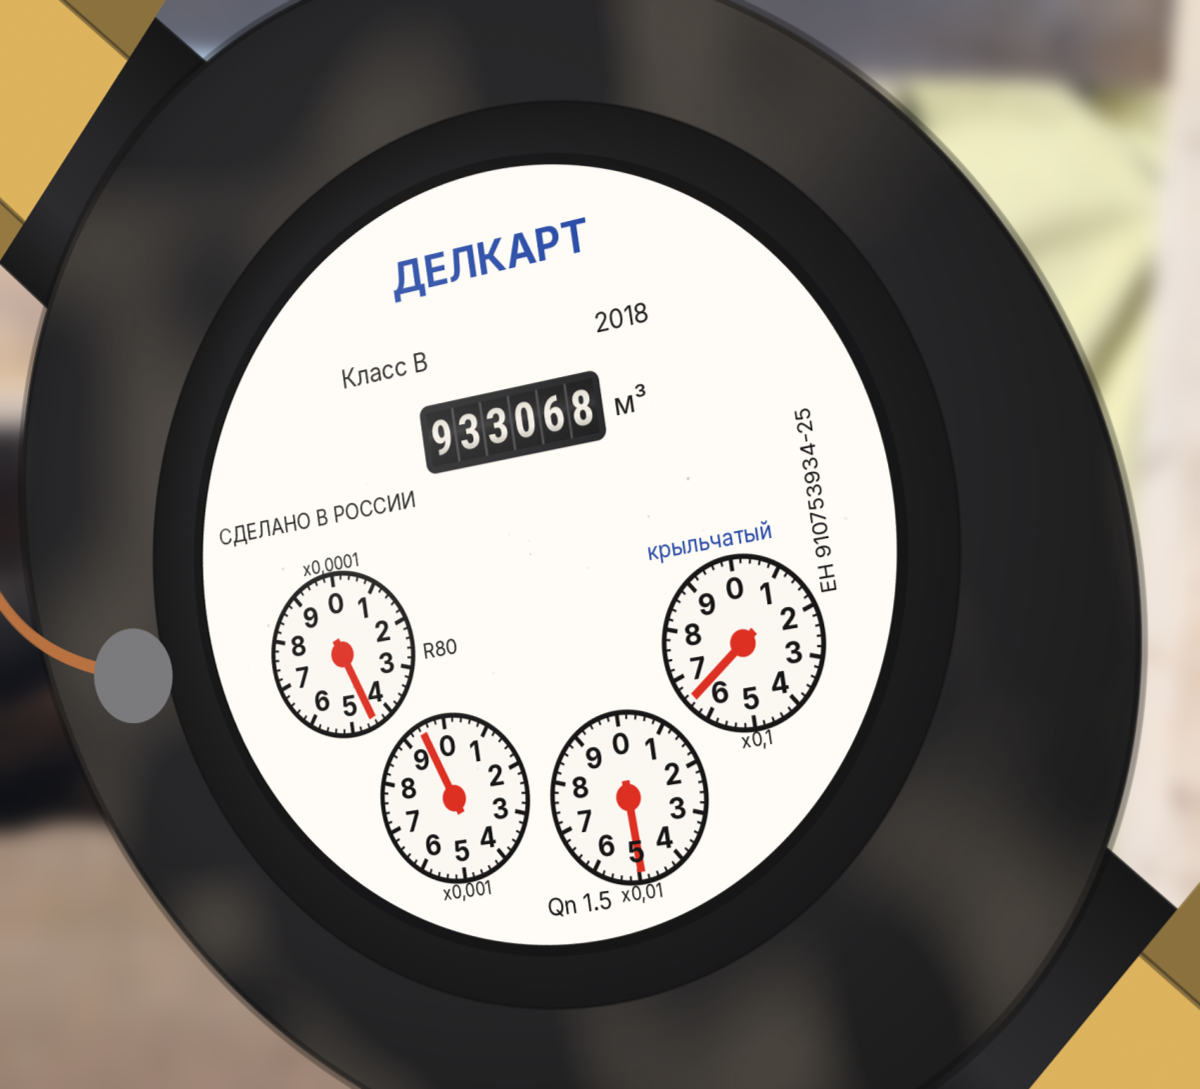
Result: 933068.6494m³
